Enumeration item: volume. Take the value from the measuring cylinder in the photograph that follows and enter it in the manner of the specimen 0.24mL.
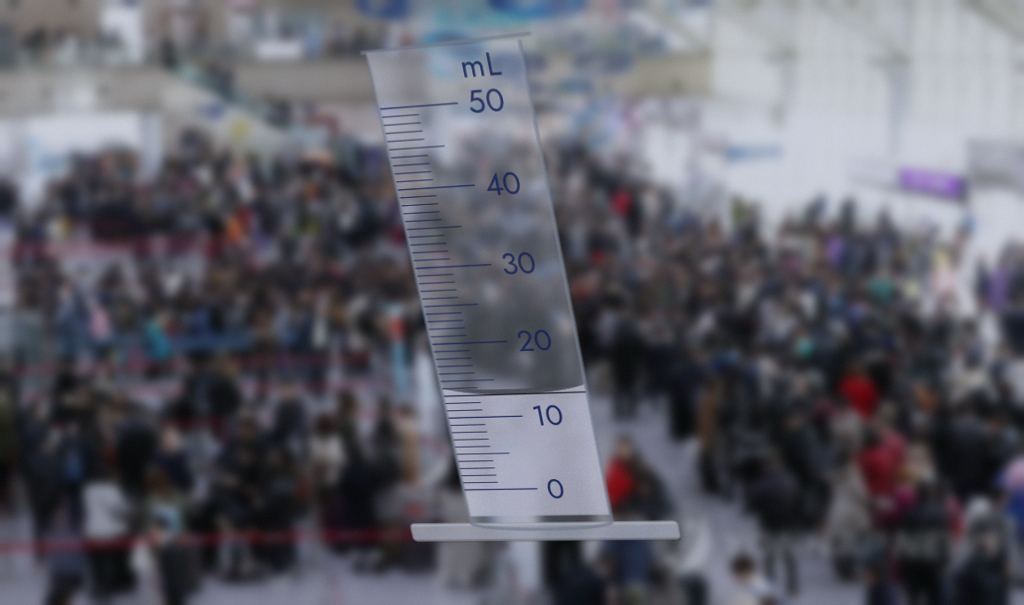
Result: 13mL
